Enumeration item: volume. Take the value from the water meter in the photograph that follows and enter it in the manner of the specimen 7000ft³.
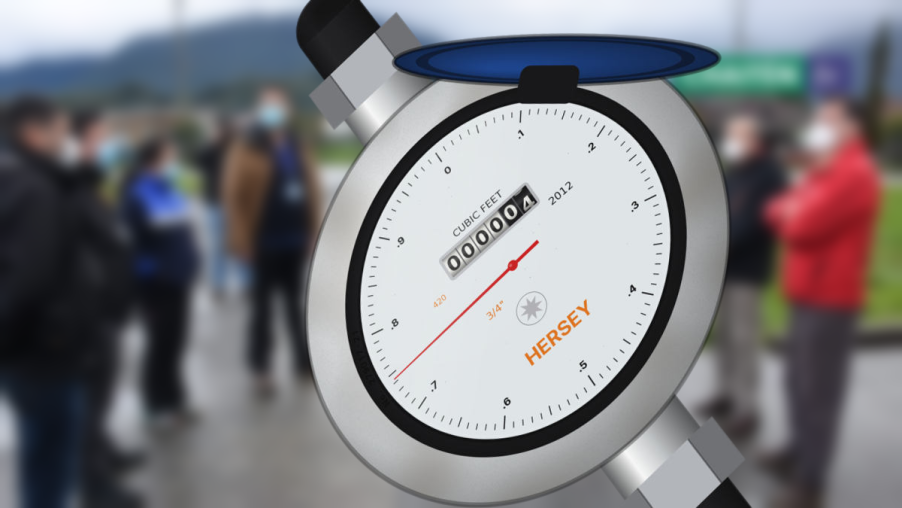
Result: 3.74ft³
